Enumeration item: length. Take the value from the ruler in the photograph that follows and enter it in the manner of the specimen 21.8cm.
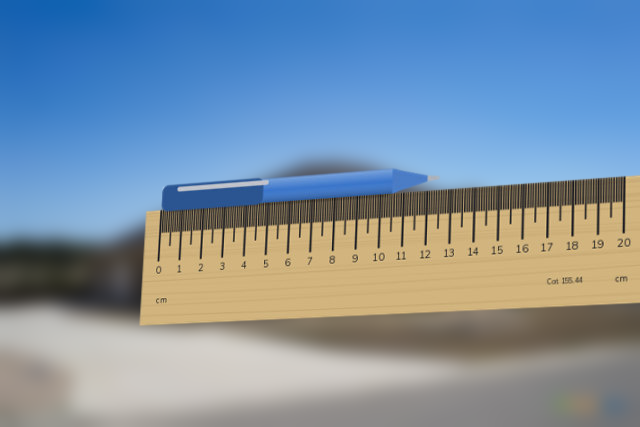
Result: 12.5cm
